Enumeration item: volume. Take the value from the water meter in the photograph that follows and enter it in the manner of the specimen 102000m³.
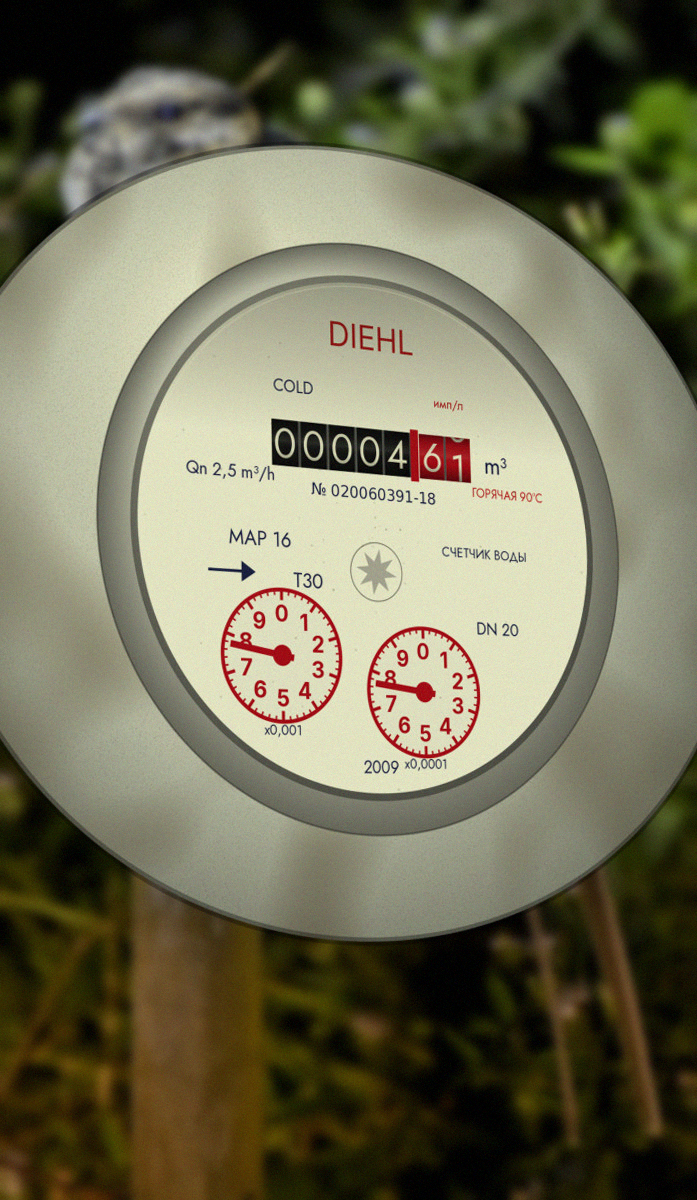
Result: 4.6077m³
